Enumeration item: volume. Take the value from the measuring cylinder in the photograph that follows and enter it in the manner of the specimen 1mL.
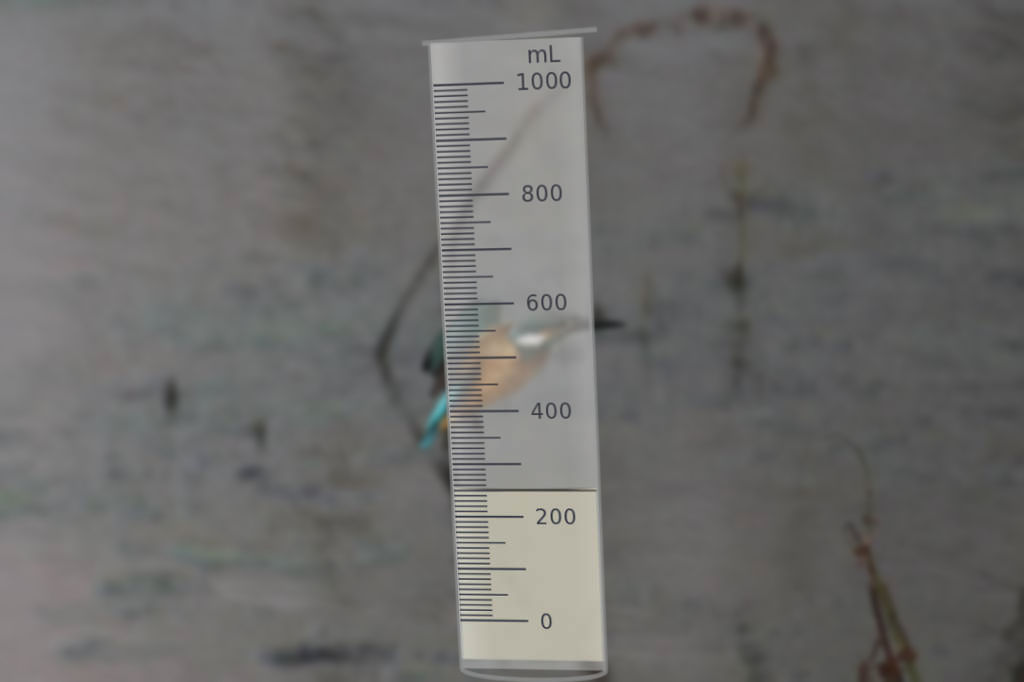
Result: 250mL
